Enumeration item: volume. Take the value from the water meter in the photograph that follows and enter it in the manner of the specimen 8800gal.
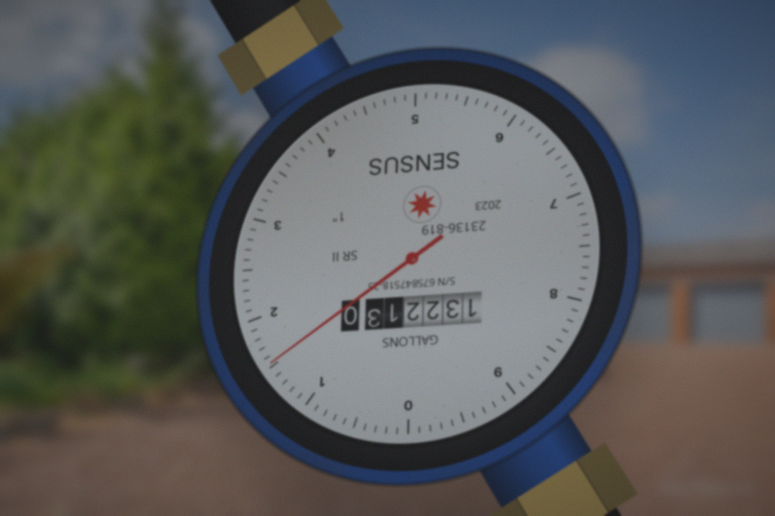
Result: 1322131.5gal
